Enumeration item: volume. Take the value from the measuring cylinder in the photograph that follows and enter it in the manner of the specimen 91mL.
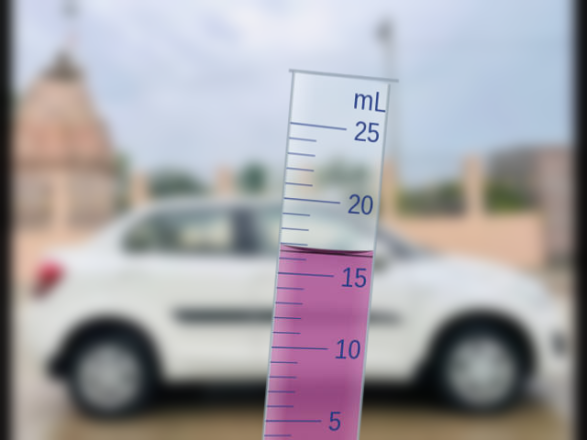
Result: 16.5mL
